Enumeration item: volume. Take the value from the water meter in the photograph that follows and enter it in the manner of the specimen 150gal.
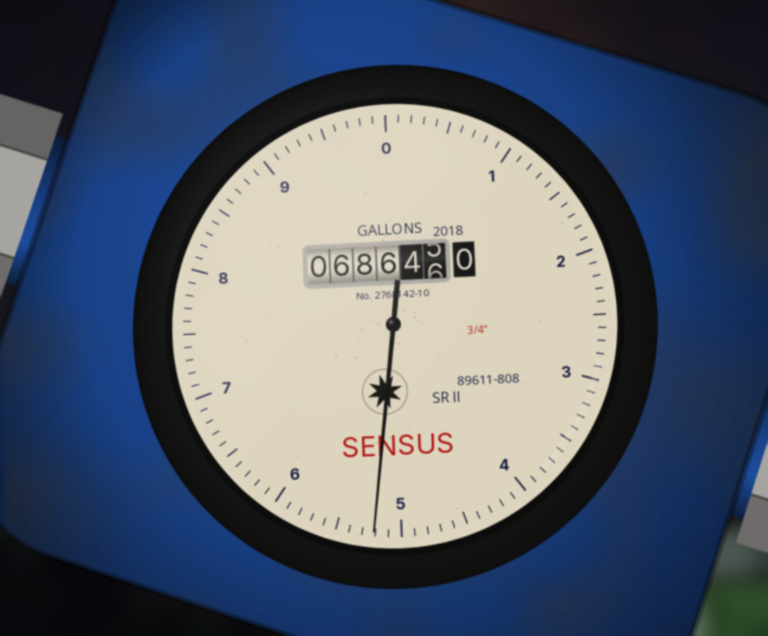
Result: 686455.2gal
